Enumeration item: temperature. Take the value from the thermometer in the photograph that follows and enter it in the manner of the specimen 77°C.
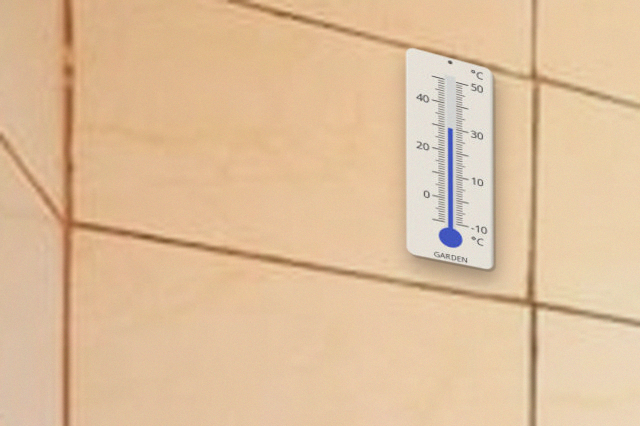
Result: 30°C
